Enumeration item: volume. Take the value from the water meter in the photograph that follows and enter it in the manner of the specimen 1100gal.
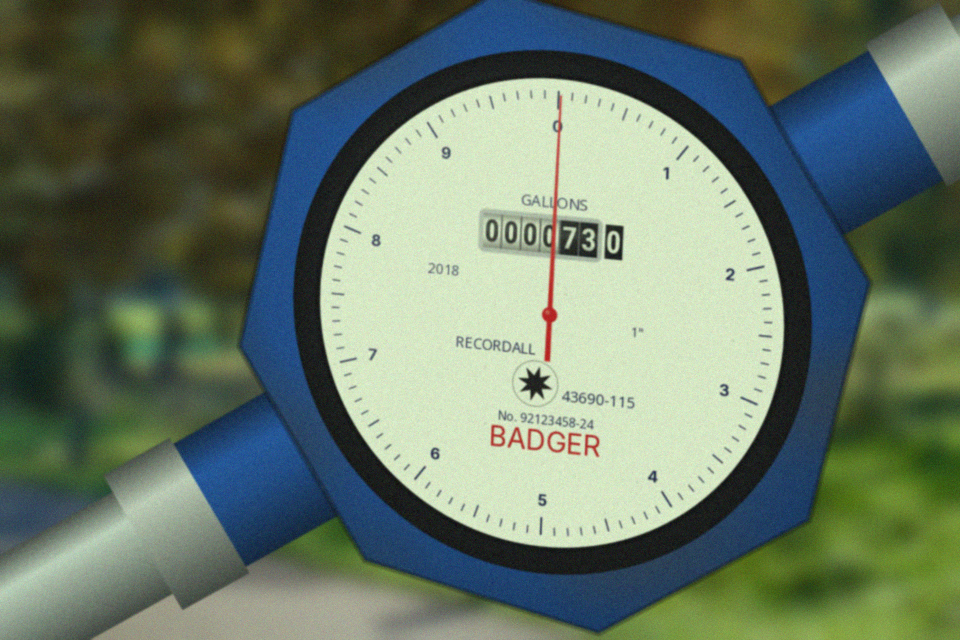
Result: 730.0gal
